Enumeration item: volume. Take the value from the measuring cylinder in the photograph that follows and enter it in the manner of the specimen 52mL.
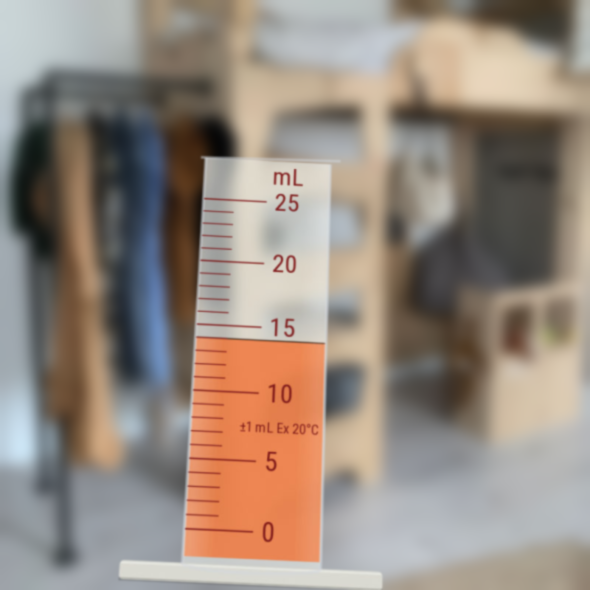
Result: 14mL
